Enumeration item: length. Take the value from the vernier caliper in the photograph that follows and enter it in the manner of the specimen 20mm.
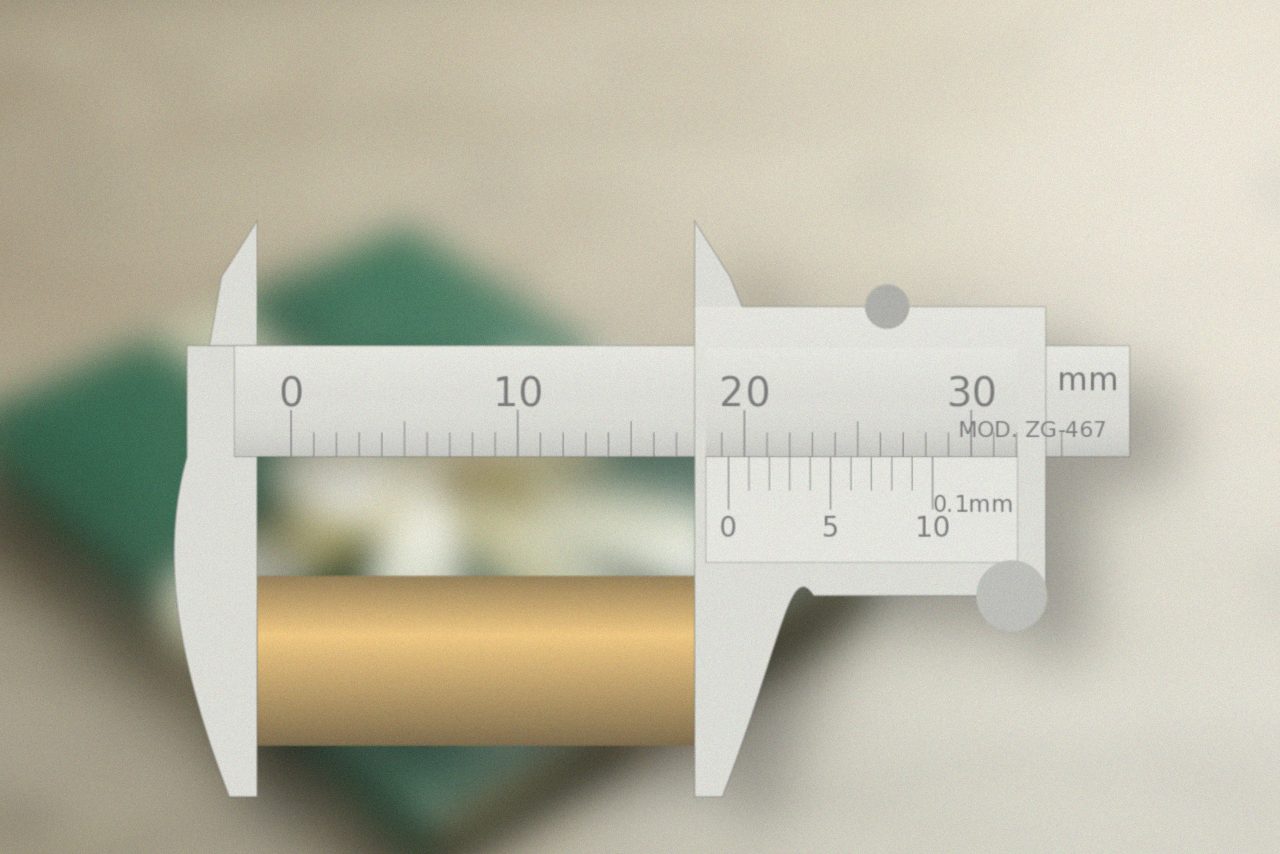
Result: 19.3mm
